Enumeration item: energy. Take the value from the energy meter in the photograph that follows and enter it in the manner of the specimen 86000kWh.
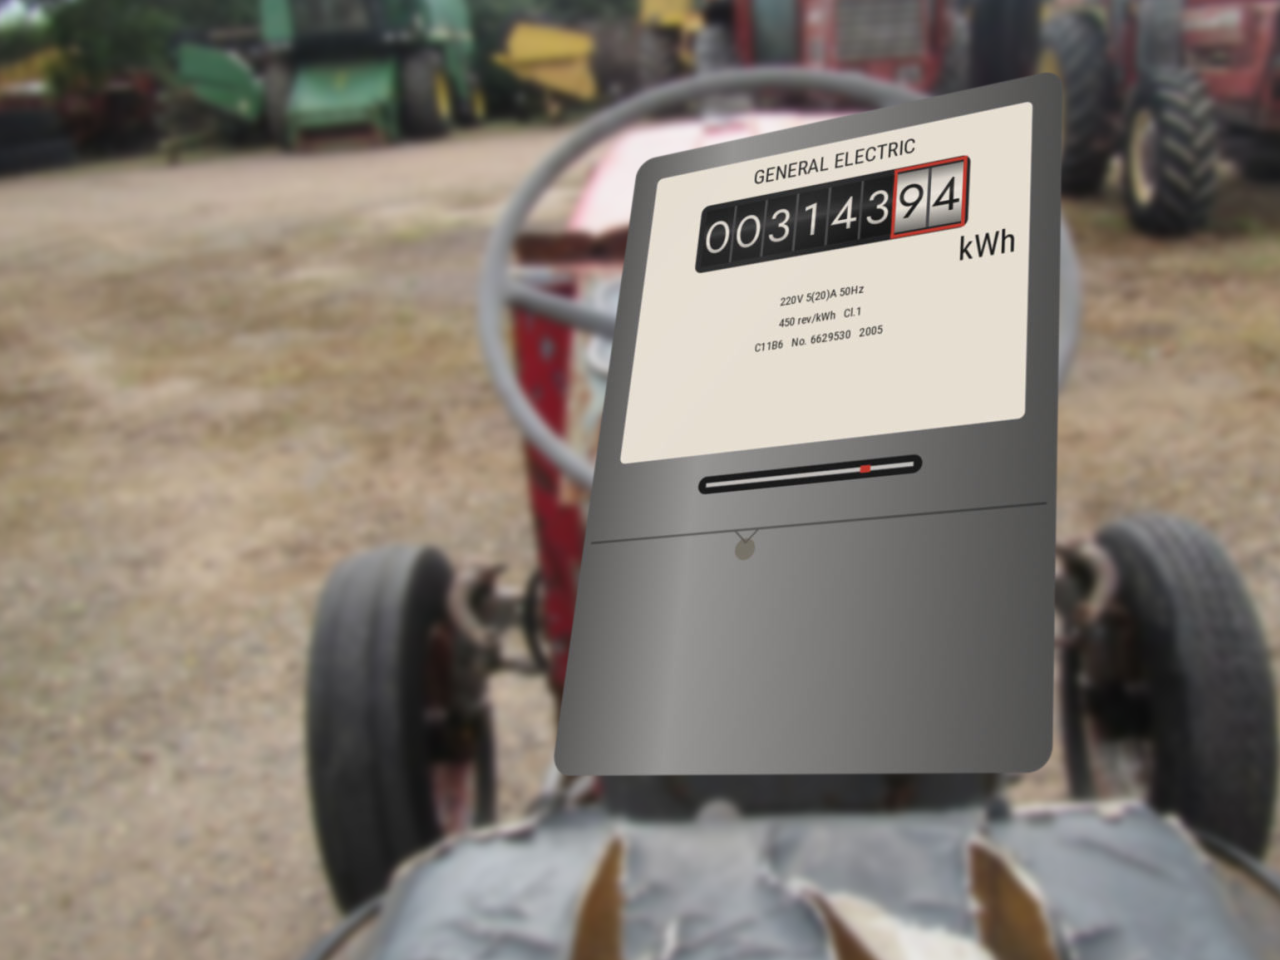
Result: 3143.94kWh
